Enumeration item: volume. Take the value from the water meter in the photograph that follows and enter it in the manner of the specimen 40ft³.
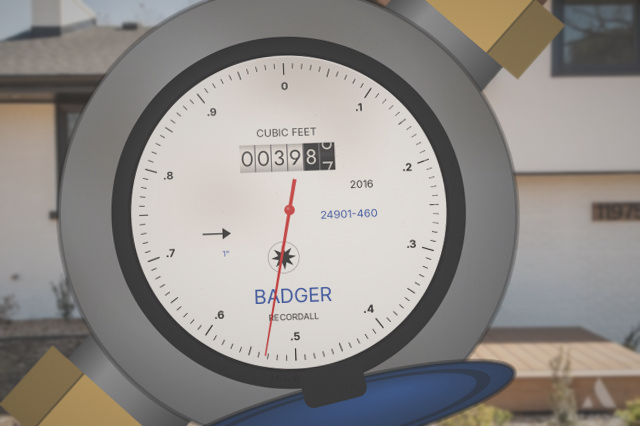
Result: 3986.53ft³
